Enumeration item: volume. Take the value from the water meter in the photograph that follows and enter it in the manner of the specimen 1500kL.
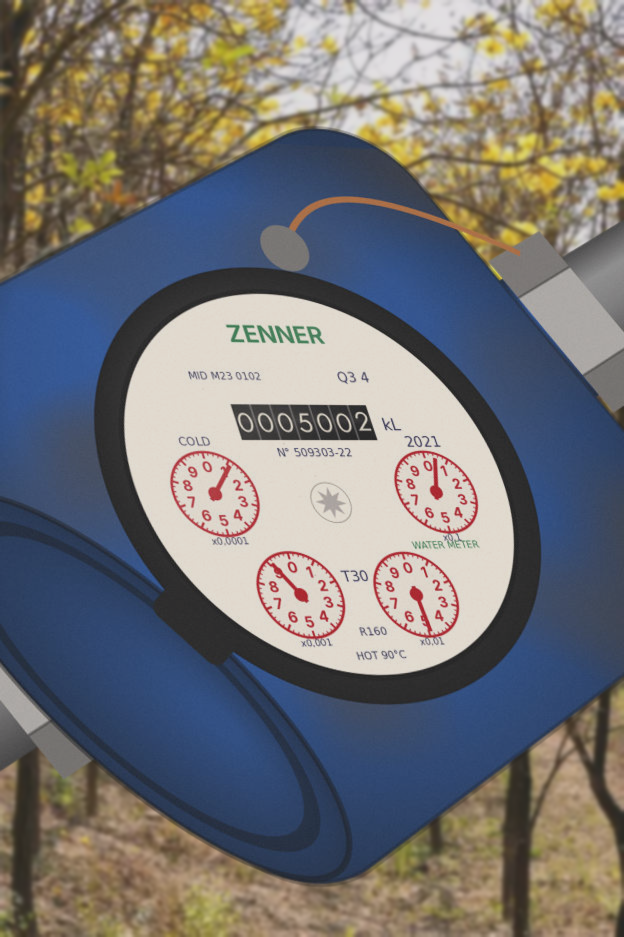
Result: 5002.0491kL
